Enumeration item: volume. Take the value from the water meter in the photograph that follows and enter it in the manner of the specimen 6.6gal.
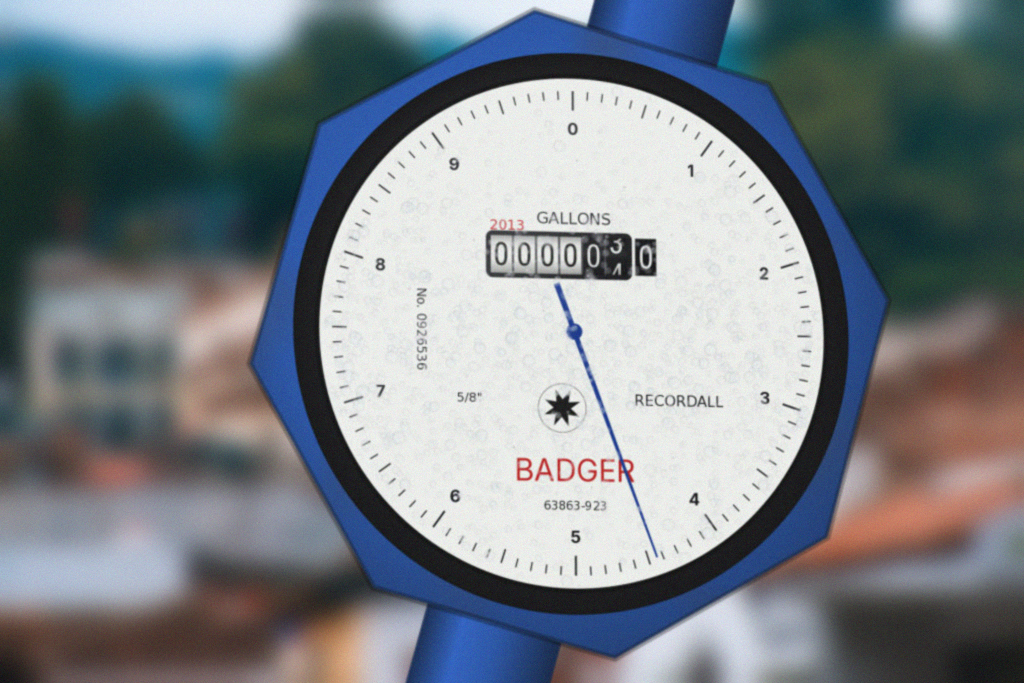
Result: 34.4gal
